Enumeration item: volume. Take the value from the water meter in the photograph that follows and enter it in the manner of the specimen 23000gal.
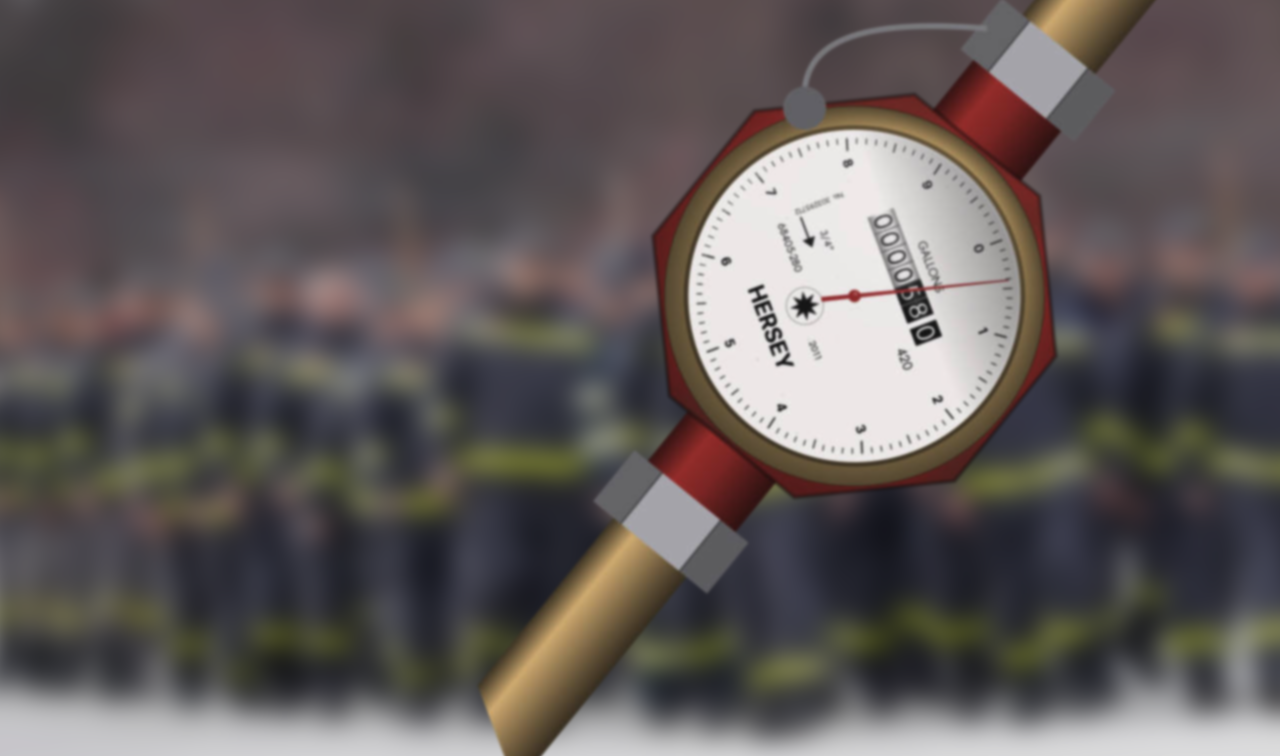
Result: 580.4gal
